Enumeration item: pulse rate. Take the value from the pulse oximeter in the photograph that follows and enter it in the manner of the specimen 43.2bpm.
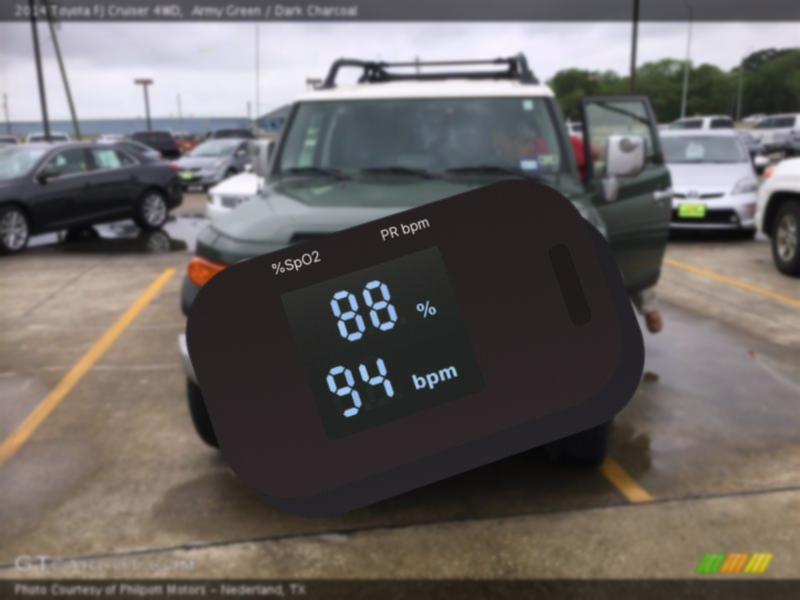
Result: 94bpm
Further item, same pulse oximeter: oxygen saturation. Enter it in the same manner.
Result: 88%
